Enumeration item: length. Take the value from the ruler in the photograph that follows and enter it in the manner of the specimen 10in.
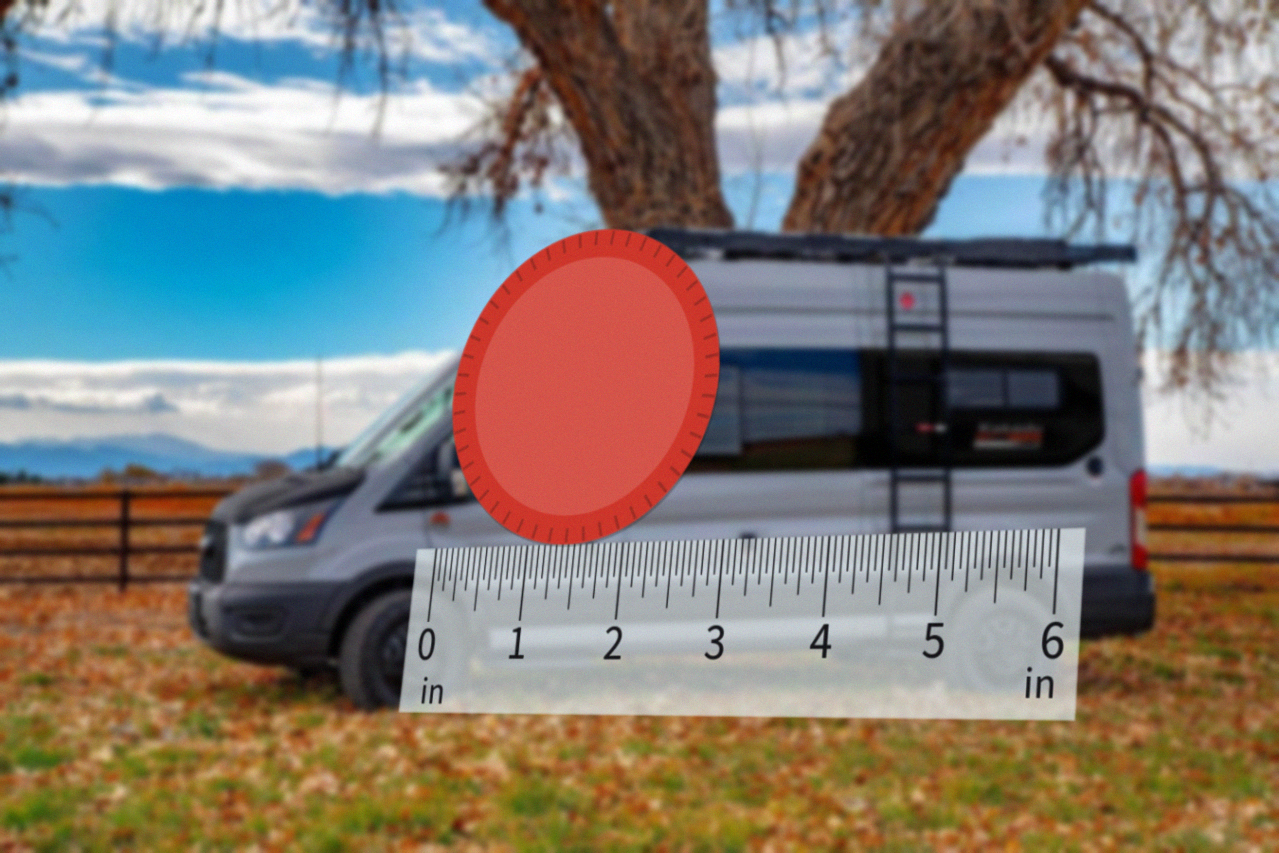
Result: 2.8125in
